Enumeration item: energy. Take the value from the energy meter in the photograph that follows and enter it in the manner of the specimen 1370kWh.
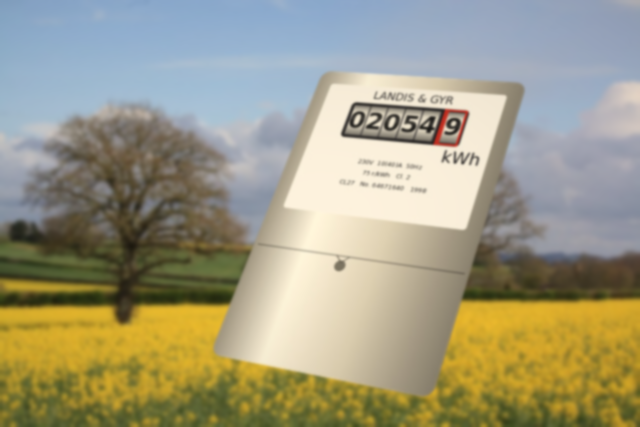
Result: 2054.9kWh
